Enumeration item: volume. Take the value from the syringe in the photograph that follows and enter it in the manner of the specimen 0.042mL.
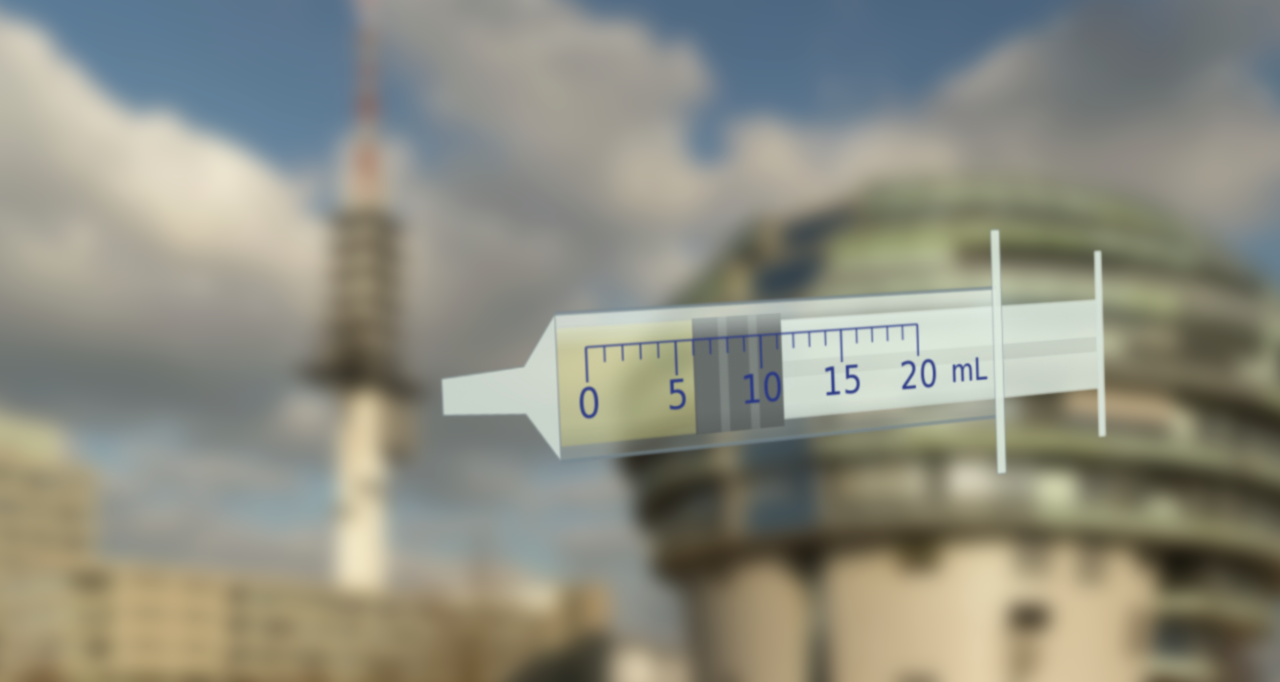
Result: 6mL
